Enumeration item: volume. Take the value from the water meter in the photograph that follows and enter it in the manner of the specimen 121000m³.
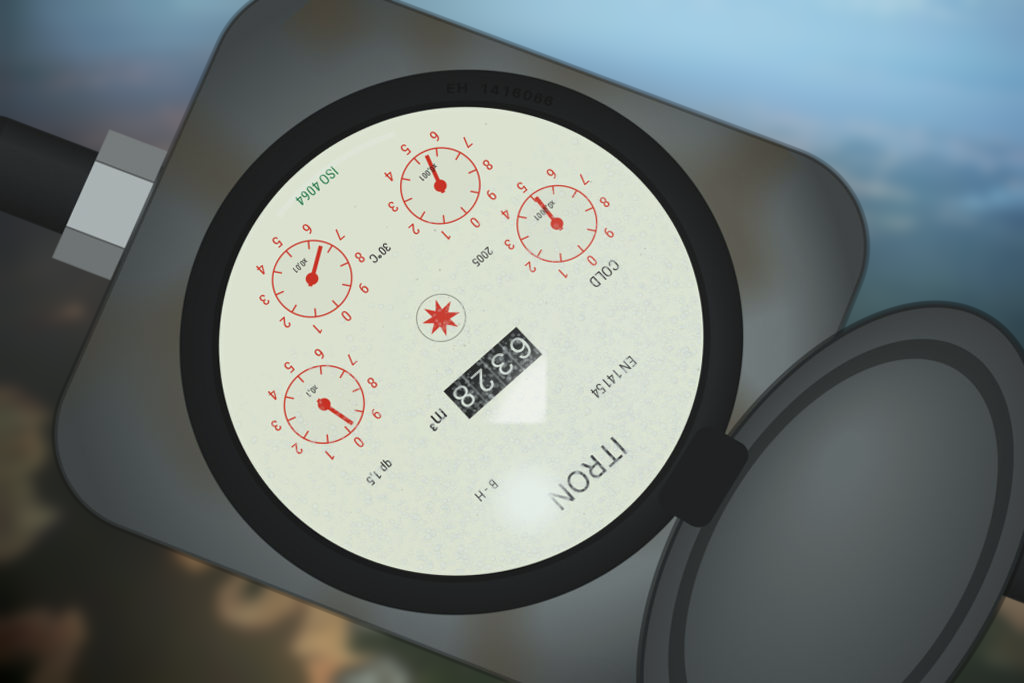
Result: 6327.9655m³
